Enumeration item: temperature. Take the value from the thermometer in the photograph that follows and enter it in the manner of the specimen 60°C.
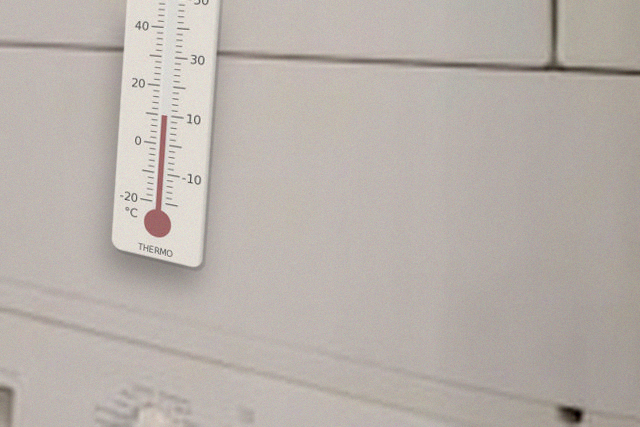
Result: 10°C
